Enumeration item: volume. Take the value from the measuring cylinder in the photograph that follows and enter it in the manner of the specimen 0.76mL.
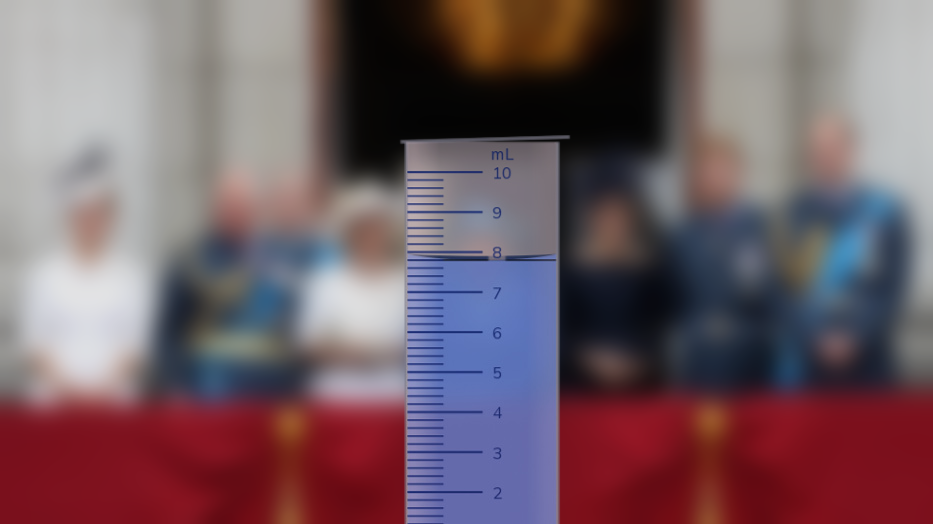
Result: 7.8mL
